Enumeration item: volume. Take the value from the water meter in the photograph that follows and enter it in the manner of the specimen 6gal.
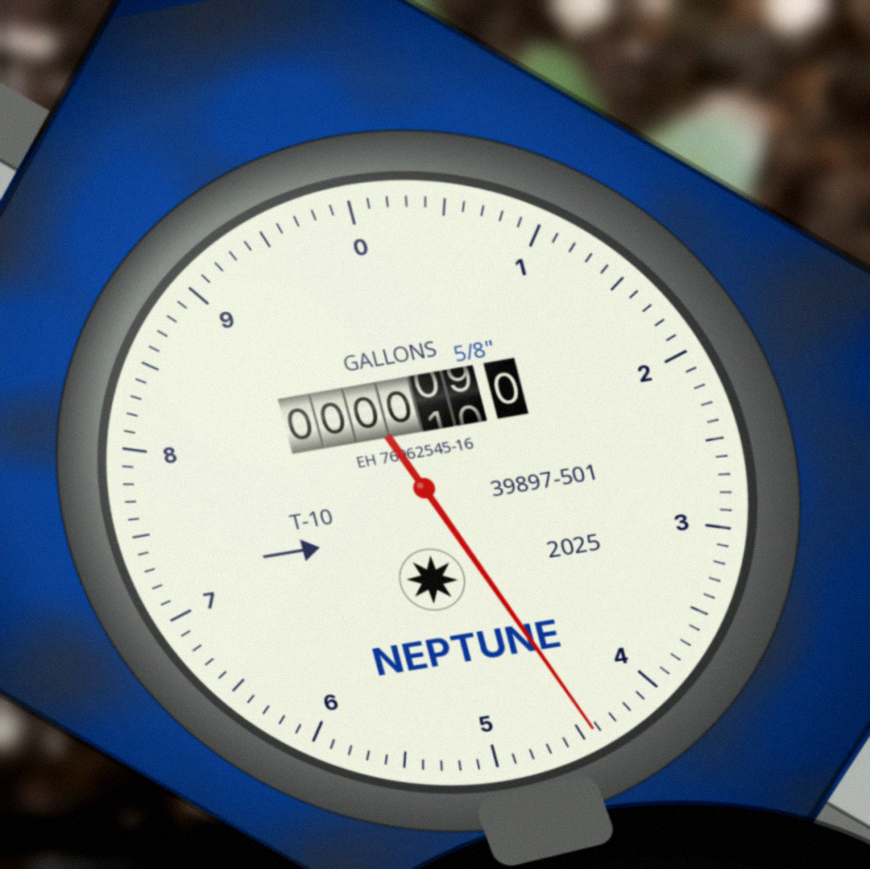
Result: 94.4gal
